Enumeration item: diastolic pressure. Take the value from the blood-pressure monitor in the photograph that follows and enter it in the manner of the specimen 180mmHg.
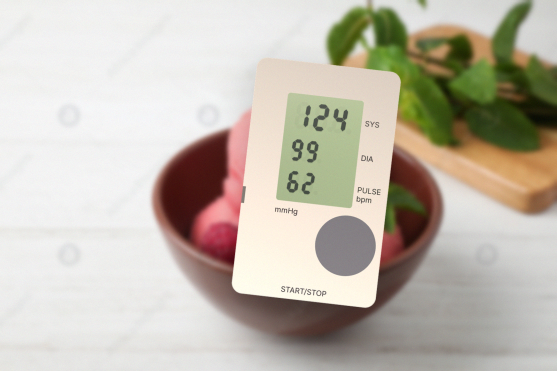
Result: 99mmHg
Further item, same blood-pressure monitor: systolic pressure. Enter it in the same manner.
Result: 124mmHg
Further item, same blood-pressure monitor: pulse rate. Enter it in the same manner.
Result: 62bpm
